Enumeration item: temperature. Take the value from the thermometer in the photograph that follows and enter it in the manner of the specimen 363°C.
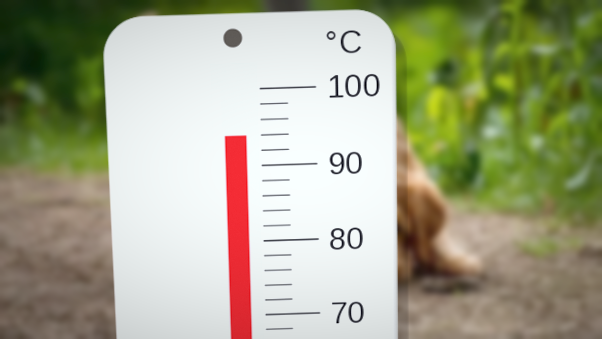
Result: 94°C
